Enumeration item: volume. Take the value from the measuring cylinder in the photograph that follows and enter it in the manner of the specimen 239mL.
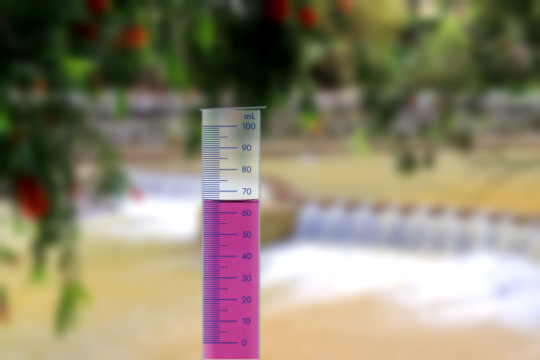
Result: 65mL
